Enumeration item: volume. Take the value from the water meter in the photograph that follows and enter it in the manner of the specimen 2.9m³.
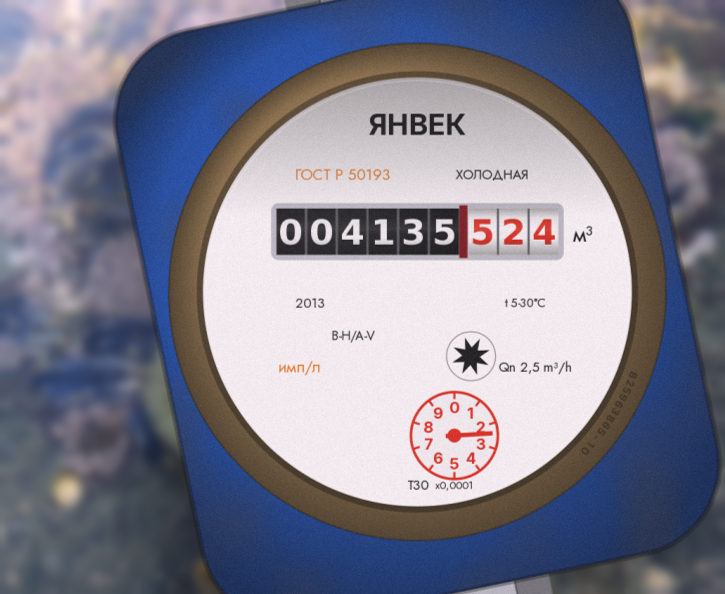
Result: 4135.5242m³
